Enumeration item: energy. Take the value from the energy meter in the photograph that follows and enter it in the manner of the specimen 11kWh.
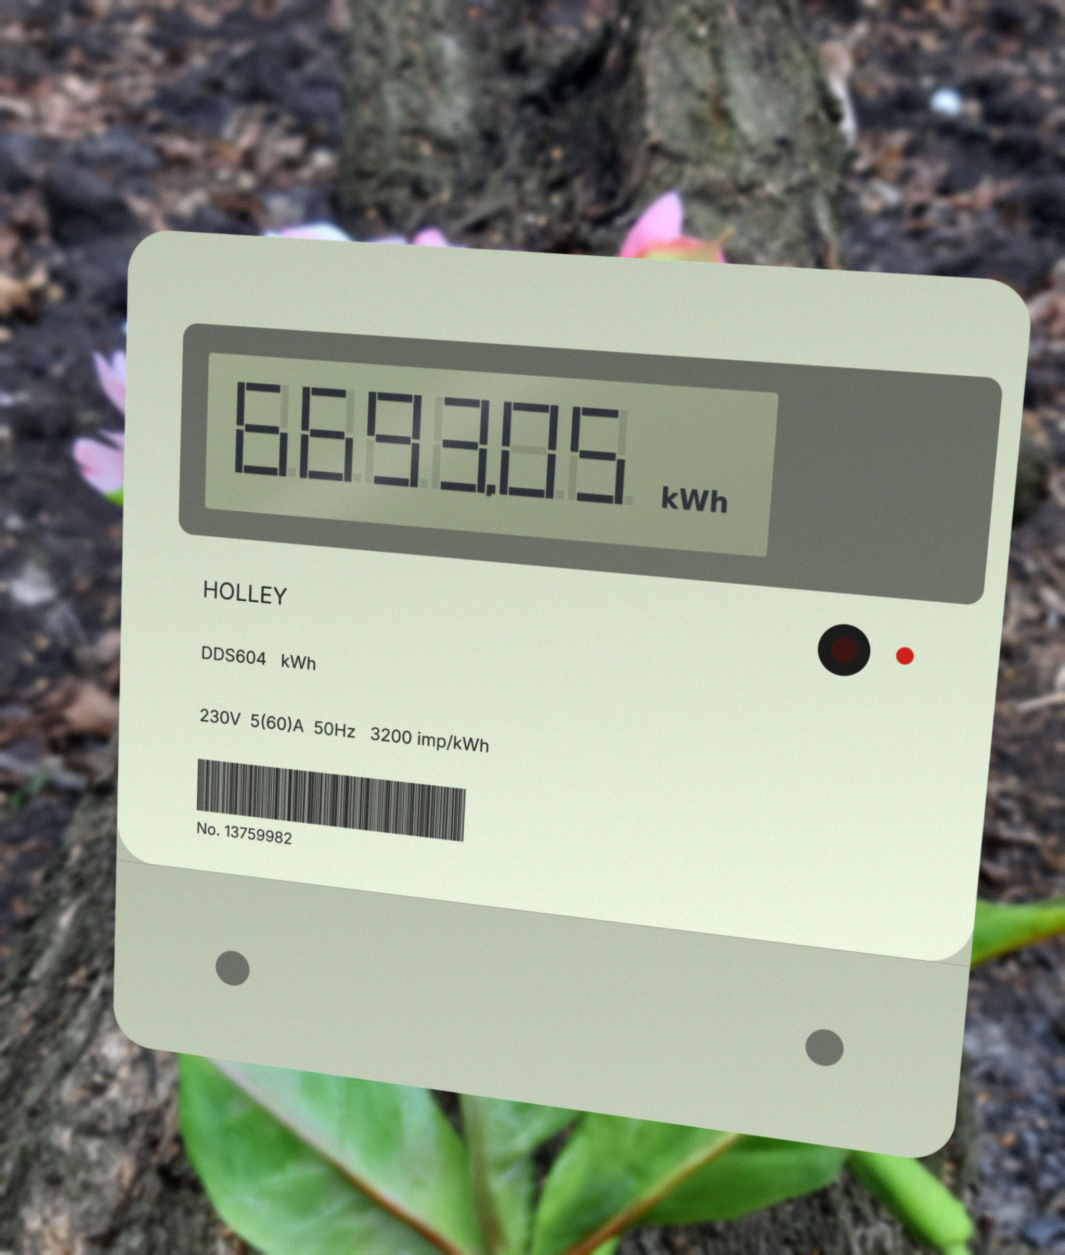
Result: 6693.05kWh
